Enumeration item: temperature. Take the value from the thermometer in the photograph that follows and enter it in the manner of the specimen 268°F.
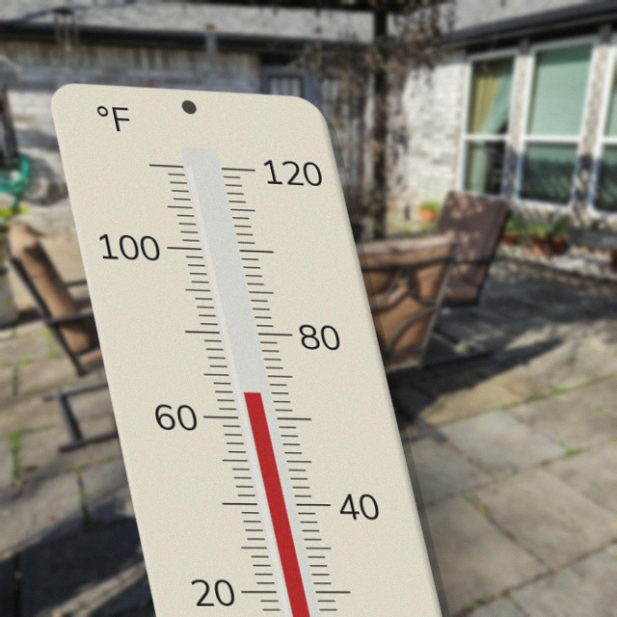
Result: 66°F
